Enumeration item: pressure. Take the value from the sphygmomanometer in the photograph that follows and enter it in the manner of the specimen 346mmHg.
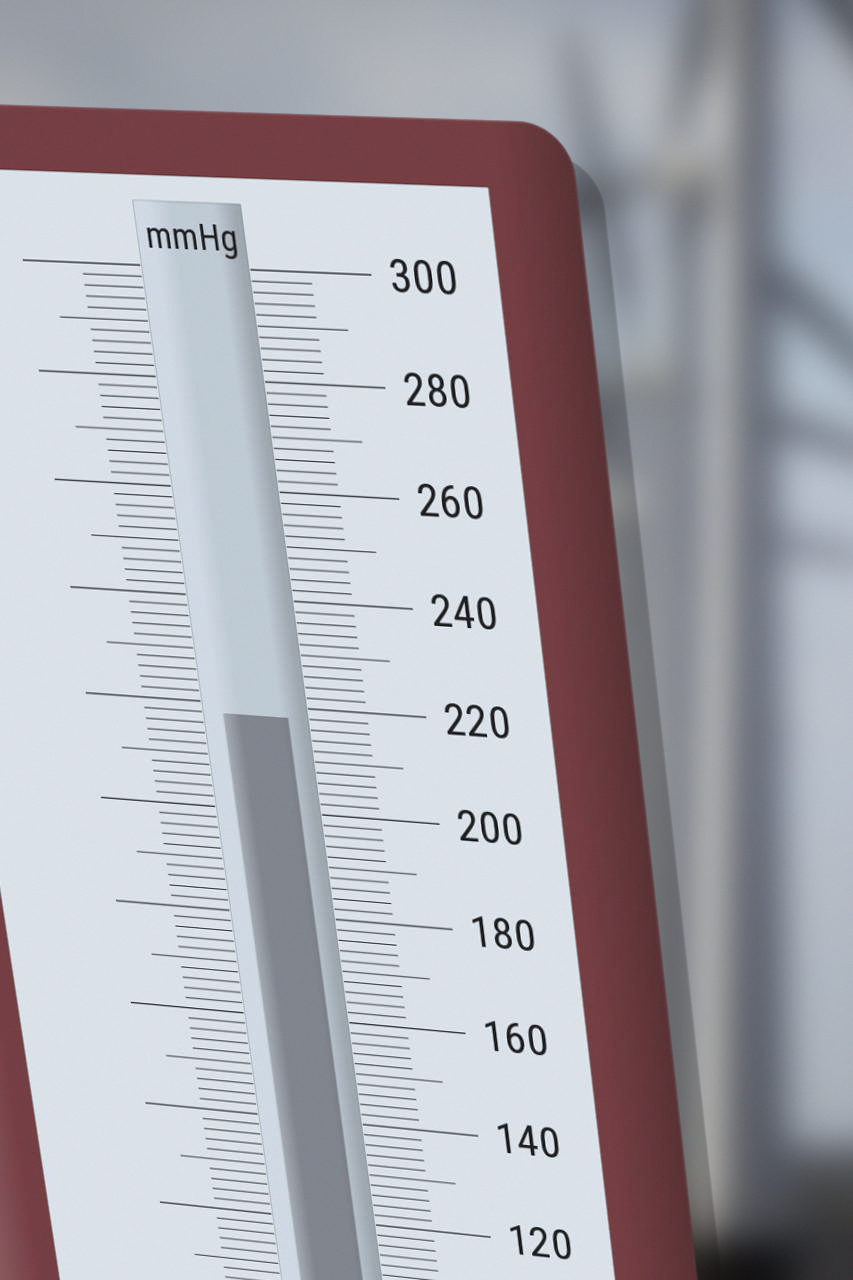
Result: 218mmHg
